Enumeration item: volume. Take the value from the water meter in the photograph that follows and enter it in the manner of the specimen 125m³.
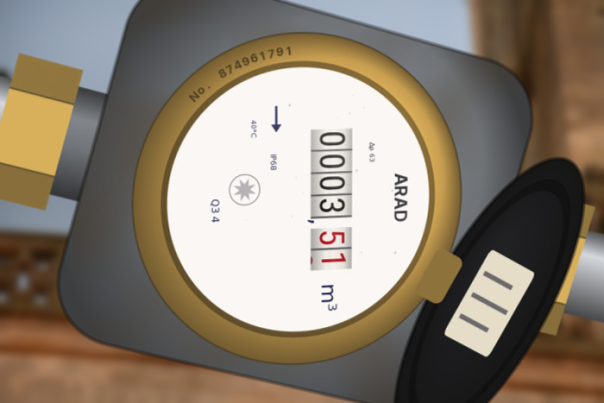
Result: 3.51m³
